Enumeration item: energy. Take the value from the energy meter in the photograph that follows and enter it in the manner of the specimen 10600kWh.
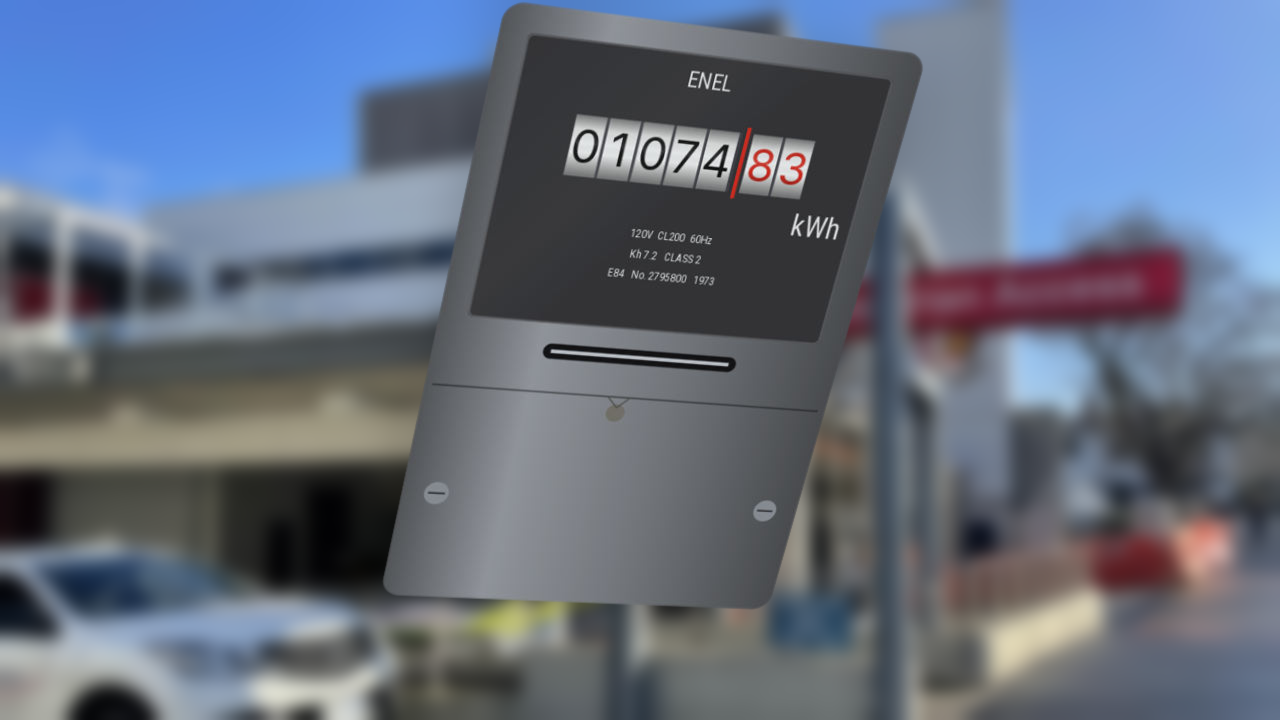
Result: 1074.83kWh
